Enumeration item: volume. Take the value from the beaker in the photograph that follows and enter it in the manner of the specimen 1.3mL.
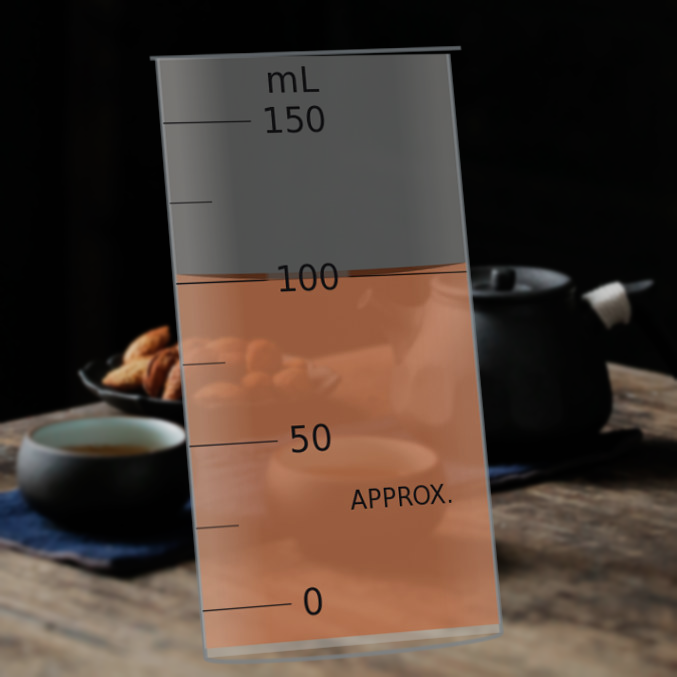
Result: 100mL
